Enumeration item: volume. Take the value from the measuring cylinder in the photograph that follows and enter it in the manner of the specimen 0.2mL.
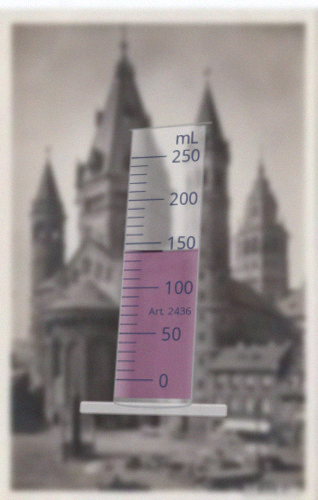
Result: 140mL
